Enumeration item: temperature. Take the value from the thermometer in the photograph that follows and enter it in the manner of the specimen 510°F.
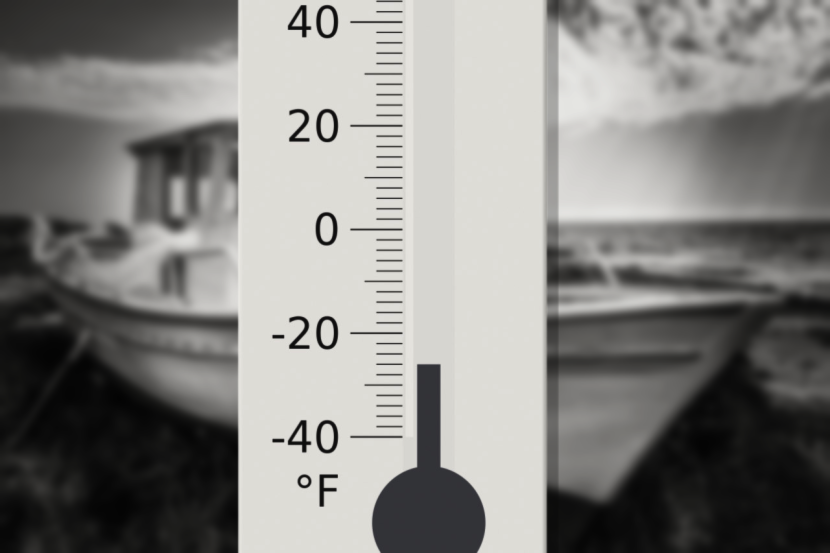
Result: -26°F
